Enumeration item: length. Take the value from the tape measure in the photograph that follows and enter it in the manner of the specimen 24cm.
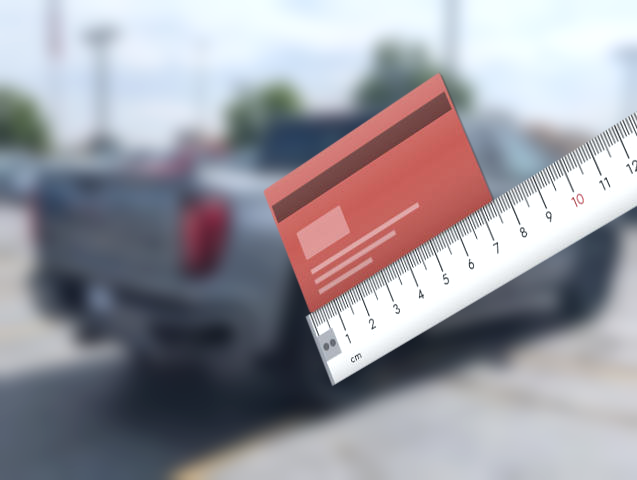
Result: 7.5cm
